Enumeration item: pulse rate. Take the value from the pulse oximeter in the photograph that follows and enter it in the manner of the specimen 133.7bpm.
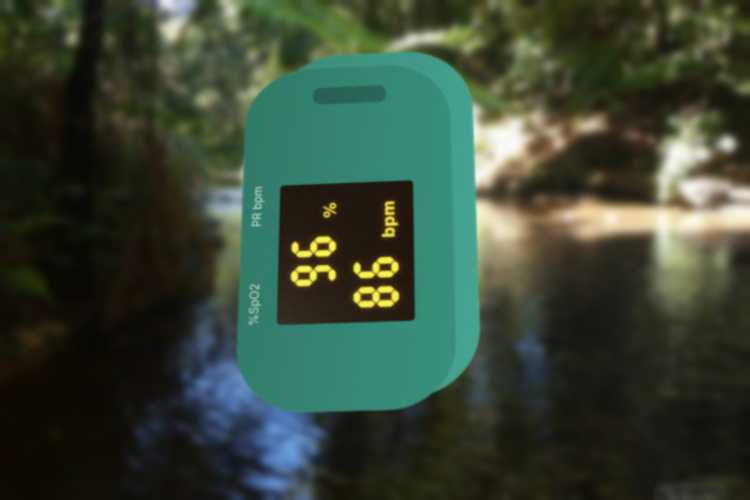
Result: 86bpm
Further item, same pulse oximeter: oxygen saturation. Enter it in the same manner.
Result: 96%
